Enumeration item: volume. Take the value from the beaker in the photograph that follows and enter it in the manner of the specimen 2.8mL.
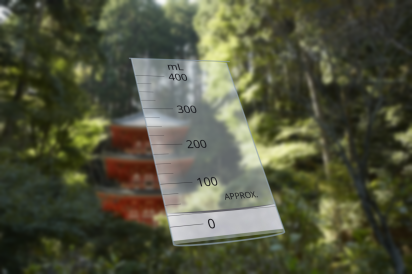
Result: 25mL
